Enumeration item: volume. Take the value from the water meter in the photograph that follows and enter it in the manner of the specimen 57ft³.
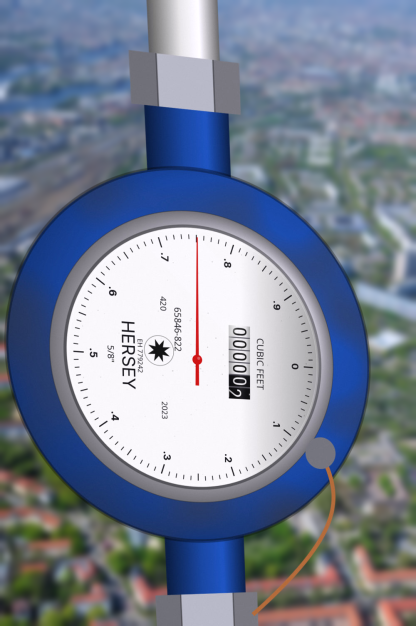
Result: 1.75ft³
